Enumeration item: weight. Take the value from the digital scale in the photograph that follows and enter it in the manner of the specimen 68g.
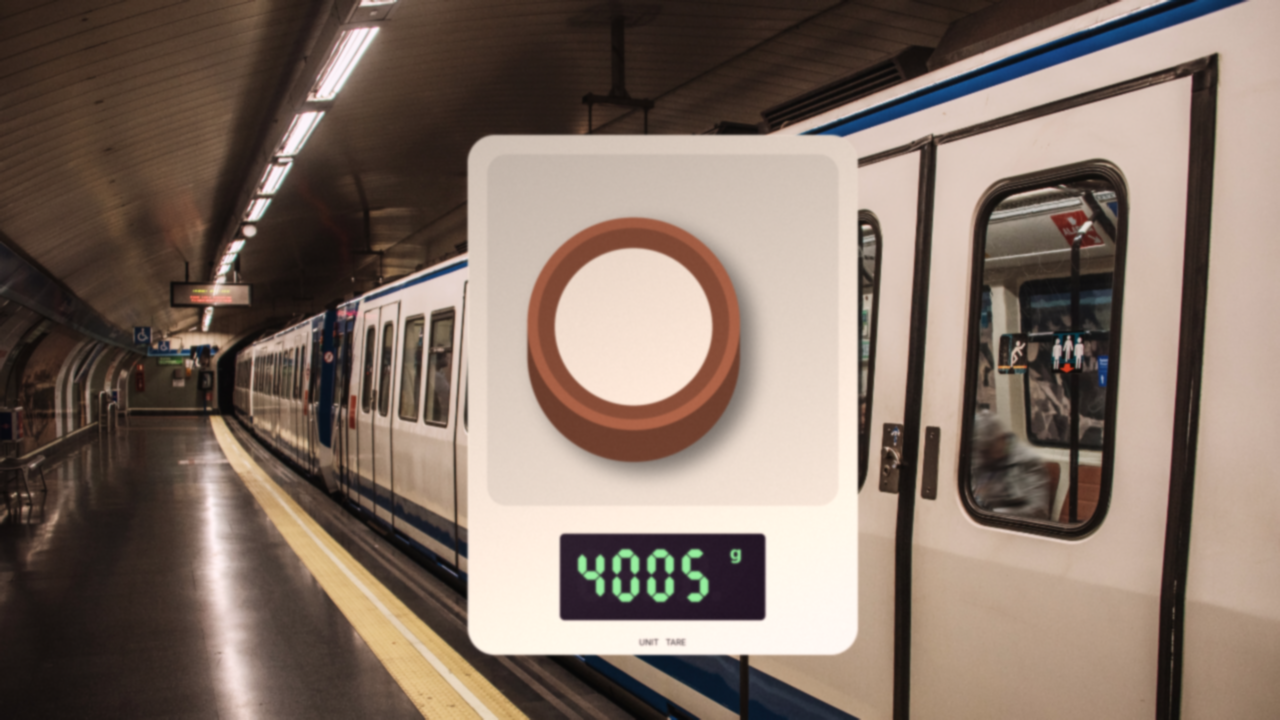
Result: 4005g
